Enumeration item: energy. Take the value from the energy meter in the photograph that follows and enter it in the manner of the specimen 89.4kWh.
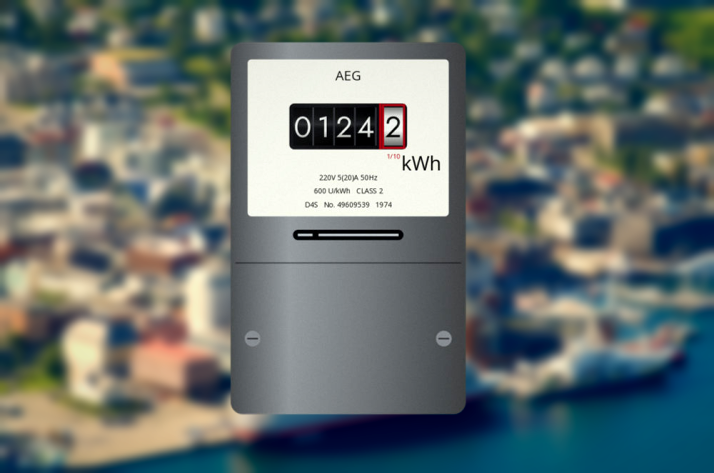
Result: 124.2kWh
